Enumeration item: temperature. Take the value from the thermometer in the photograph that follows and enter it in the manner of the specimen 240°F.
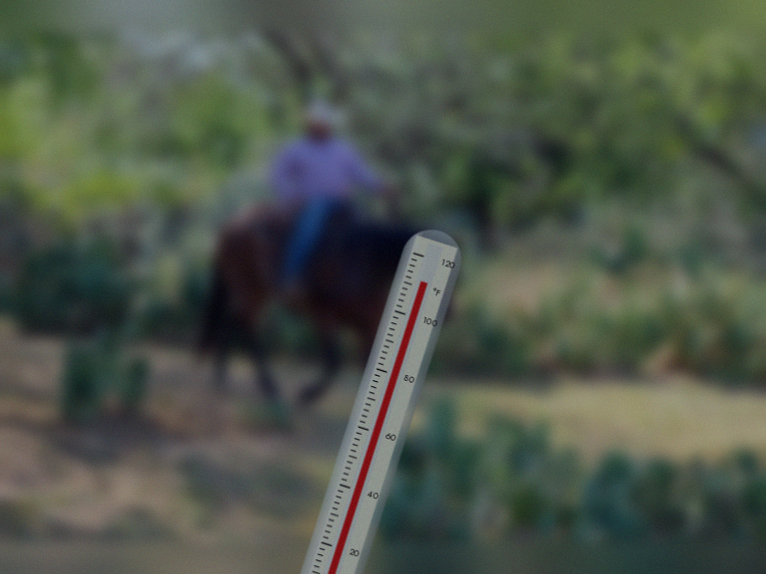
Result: 112°F
